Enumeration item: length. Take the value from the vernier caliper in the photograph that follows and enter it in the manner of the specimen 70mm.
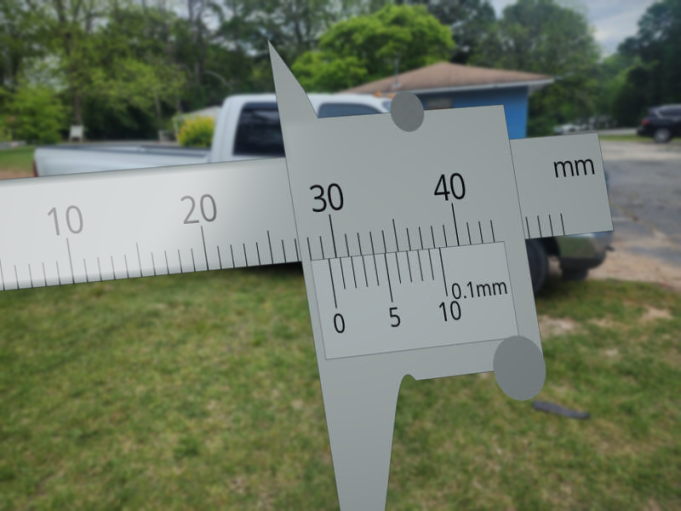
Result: 29.4mm
